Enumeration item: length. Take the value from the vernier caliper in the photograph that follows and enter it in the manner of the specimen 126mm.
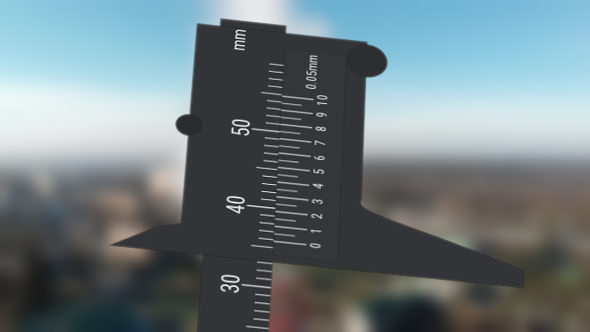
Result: 35.8mm
